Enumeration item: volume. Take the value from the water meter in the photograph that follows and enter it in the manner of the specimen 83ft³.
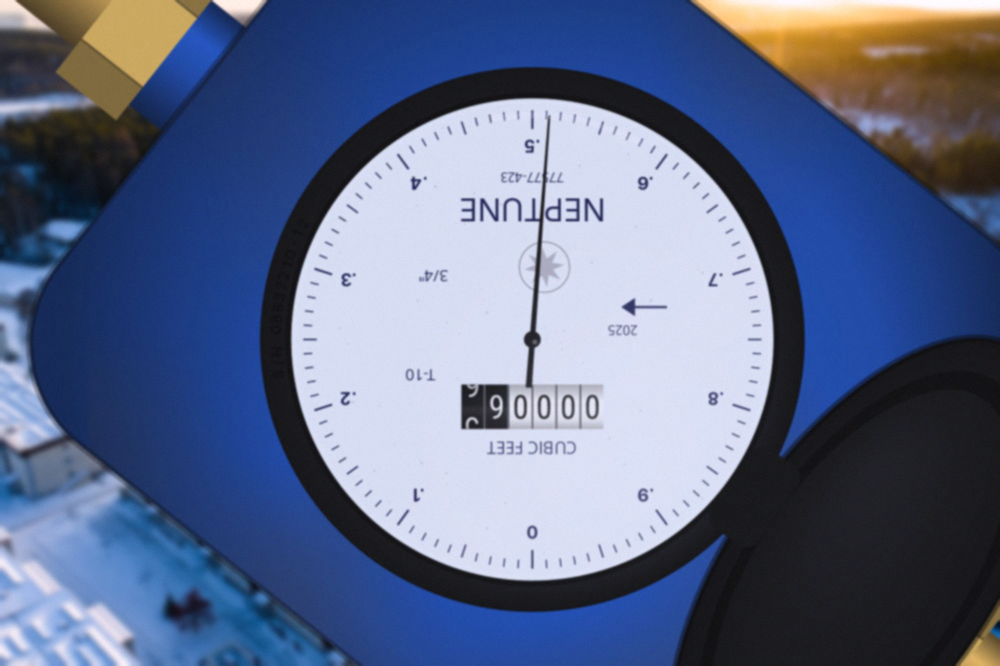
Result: 65.51ft³
